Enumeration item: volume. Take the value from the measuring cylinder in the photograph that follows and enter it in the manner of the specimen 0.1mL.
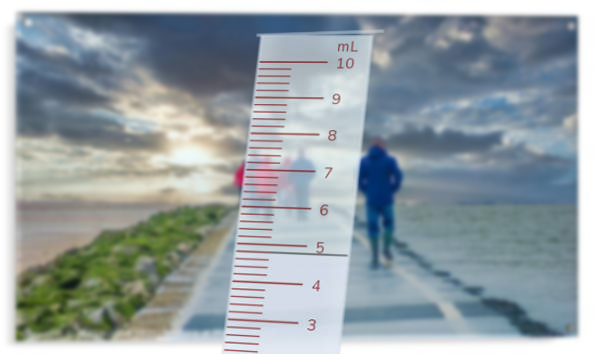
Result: 4.8mL
